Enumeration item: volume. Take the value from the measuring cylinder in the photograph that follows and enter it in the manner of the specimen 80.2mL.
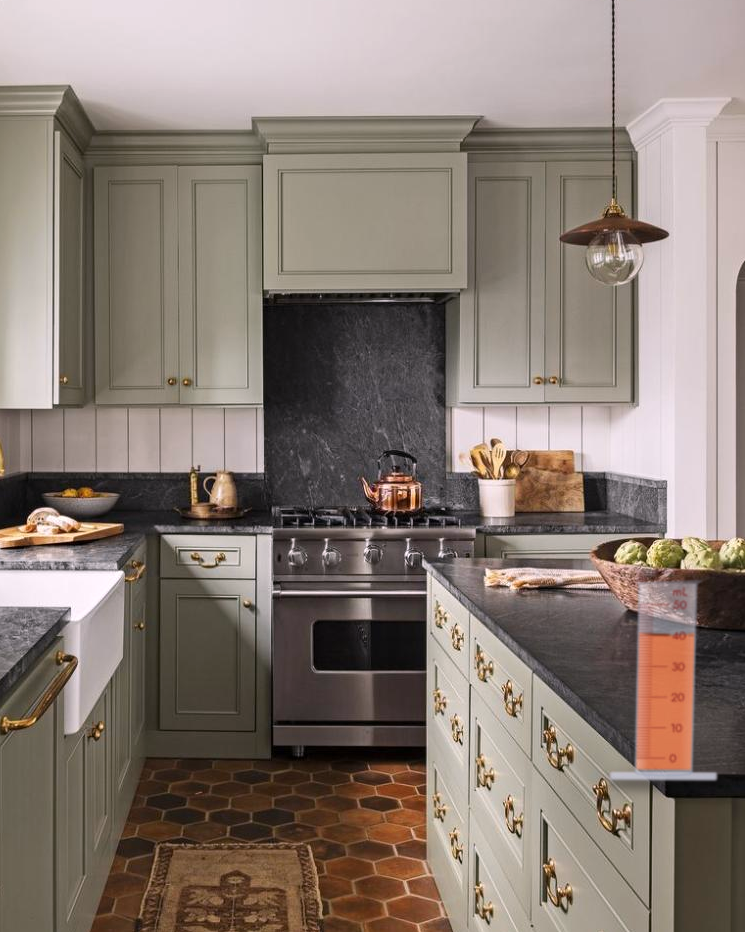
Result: 40mL
